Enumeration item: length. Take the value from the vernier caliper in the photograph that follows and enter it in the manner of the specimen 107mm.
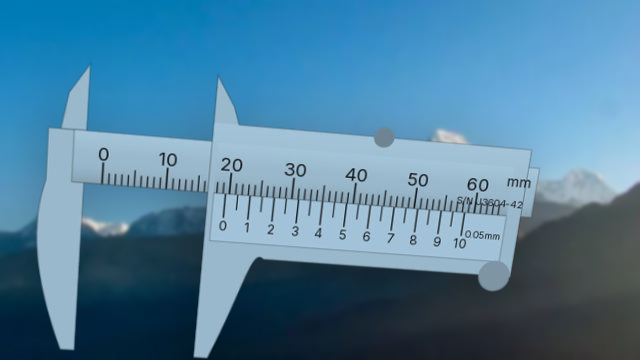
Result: 19.4mm
